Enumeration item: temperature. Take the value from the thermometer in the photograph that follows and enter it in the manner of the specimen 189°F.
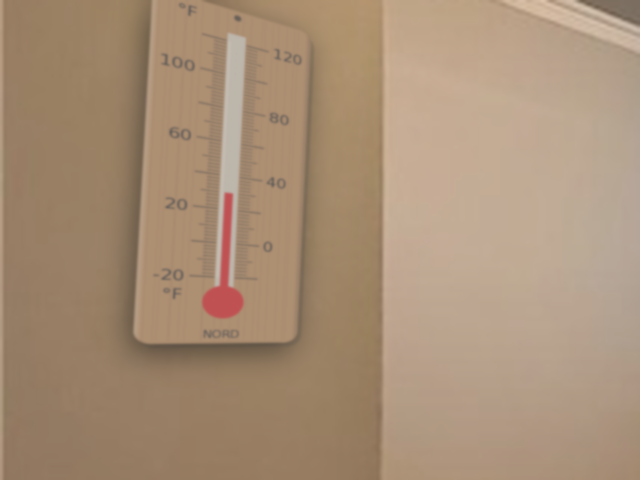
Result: 30°F
